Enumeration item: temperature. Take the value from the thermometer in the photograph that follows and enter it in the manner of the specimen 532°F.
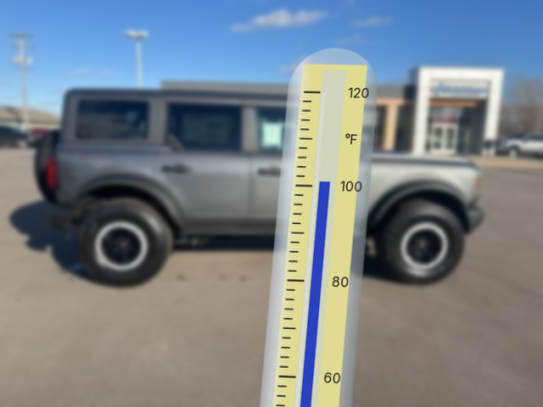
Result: 101°F
